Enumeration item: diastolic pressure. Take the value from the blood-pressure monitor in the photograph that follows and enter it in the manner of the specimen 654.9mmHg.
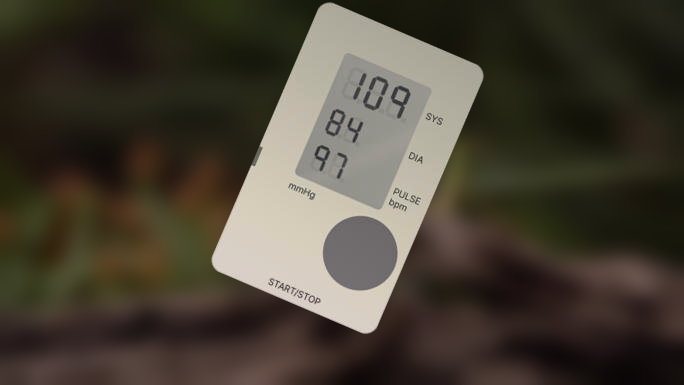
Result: 84mmHg
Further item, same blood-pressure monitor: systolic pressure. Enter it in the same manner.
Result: 109mmHg
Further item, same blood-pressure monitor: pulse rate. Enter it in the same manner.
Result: 97bpm
